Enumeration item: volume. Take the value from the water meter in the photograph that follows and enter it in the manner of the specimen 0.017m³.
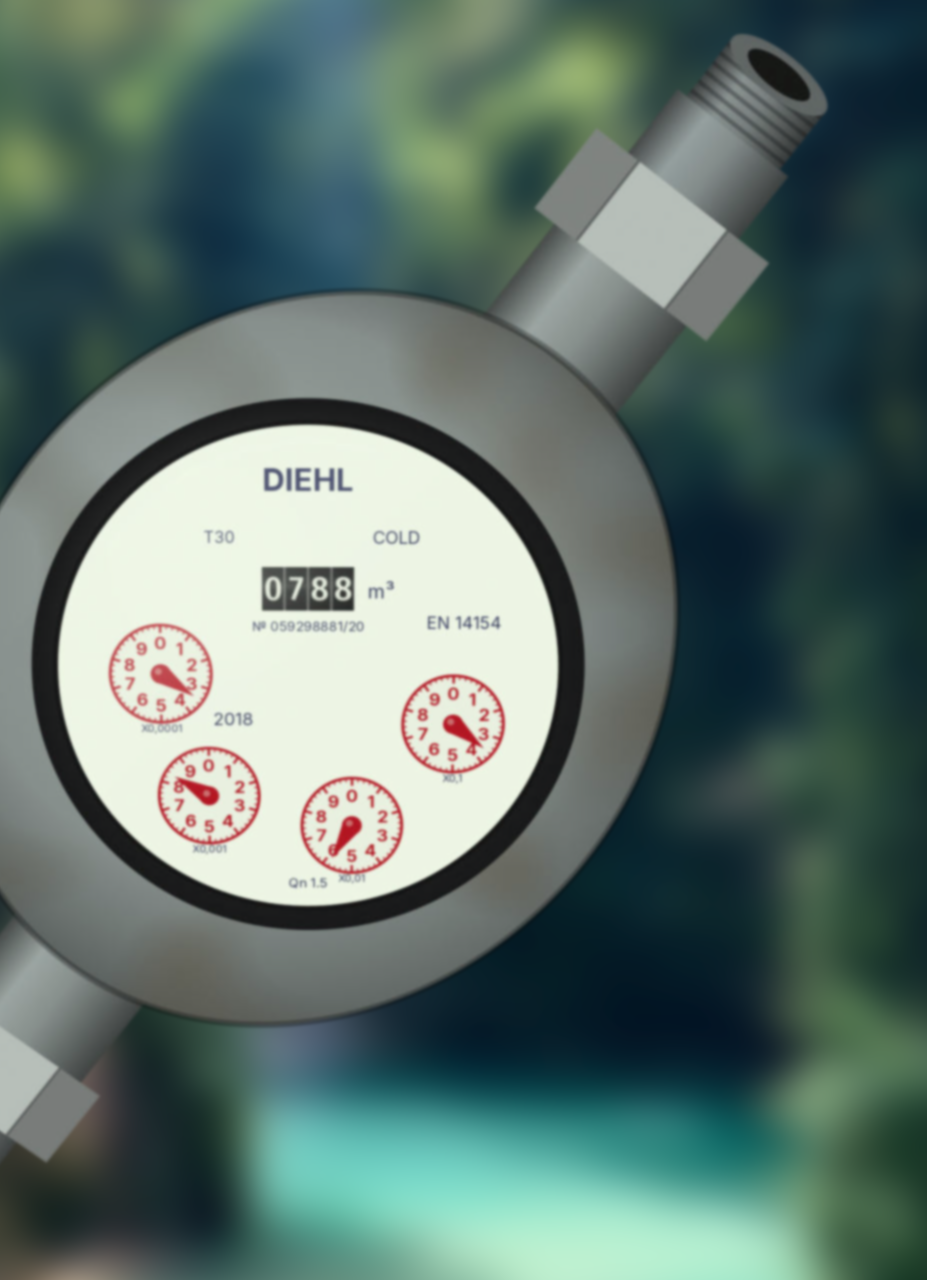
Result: 788.3583m³
